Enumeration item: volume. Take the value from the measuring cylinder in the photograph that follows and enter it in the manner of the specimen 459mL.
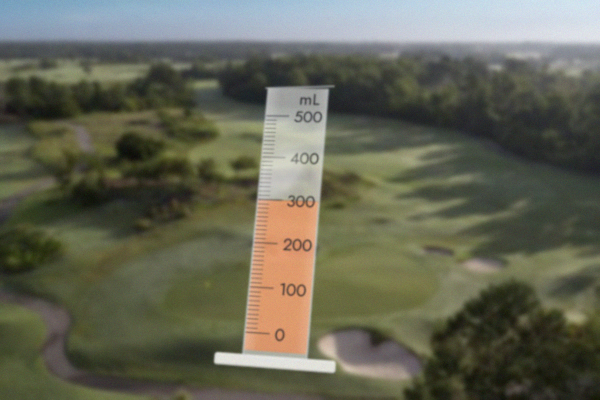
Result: 300mL
